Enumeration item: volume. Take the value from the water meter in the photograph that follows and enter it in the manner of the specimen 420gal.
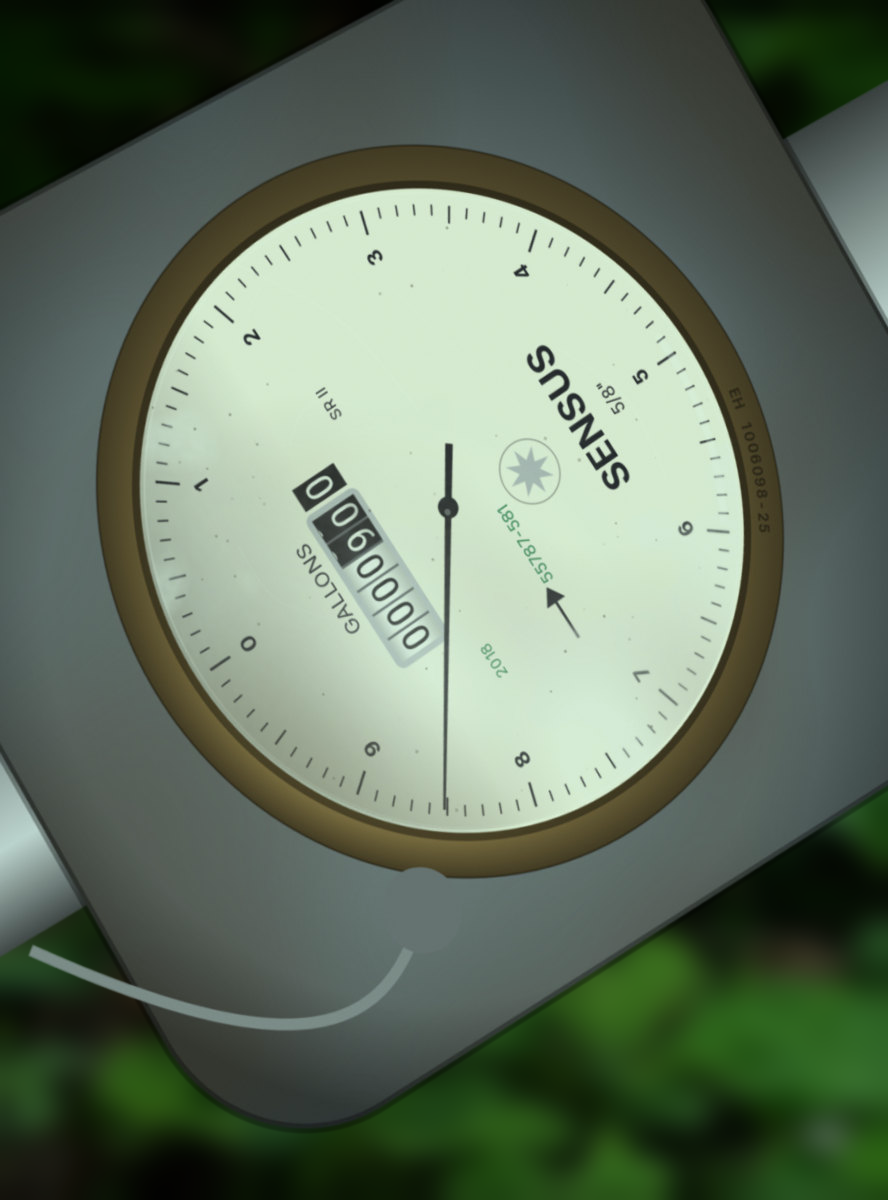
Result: 898.5gal
